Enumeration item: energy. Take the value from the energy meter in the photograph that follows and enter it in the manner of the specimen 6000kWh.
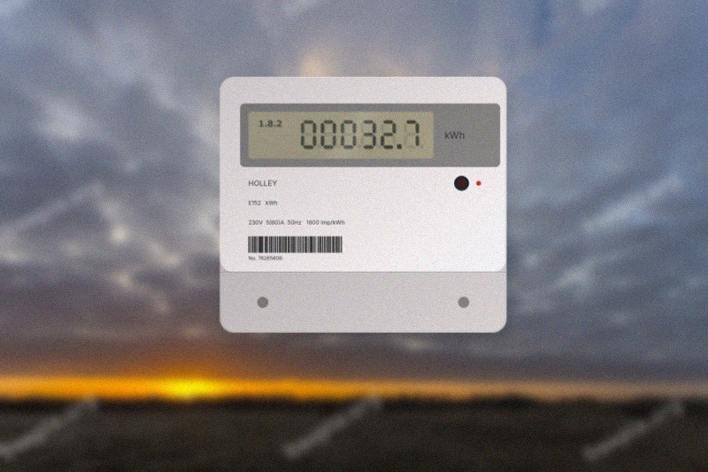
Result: 32.7kWh
